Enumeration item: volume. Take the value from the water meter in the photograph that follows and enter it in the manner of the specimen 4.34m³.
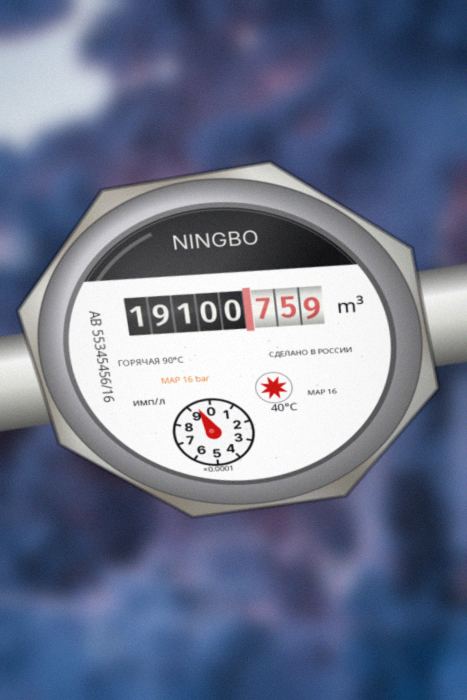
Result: 19100.7589m³
